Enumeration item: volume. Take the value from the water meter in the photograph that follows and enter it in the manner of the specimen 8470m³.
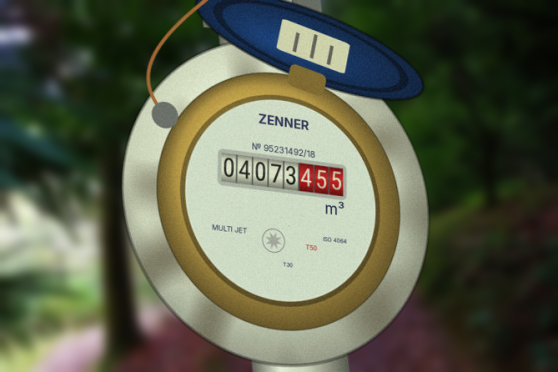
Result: 4073.455m³
